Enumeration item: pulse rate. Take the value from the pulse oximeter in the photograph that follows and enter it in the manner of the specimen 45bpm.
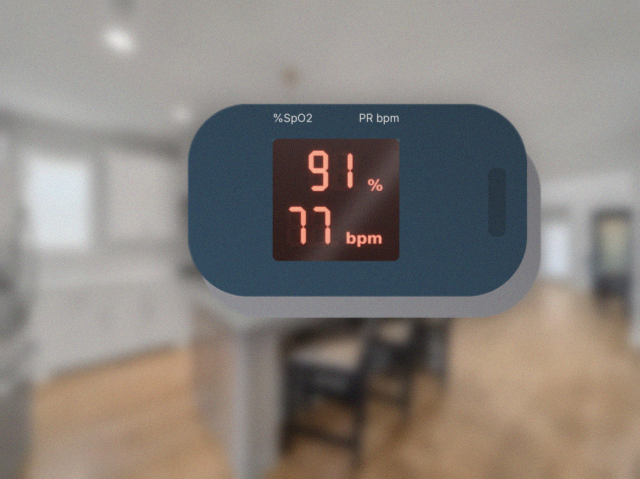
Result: 77bpm
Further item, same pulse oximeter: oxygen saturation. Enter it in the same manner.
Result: 91%
